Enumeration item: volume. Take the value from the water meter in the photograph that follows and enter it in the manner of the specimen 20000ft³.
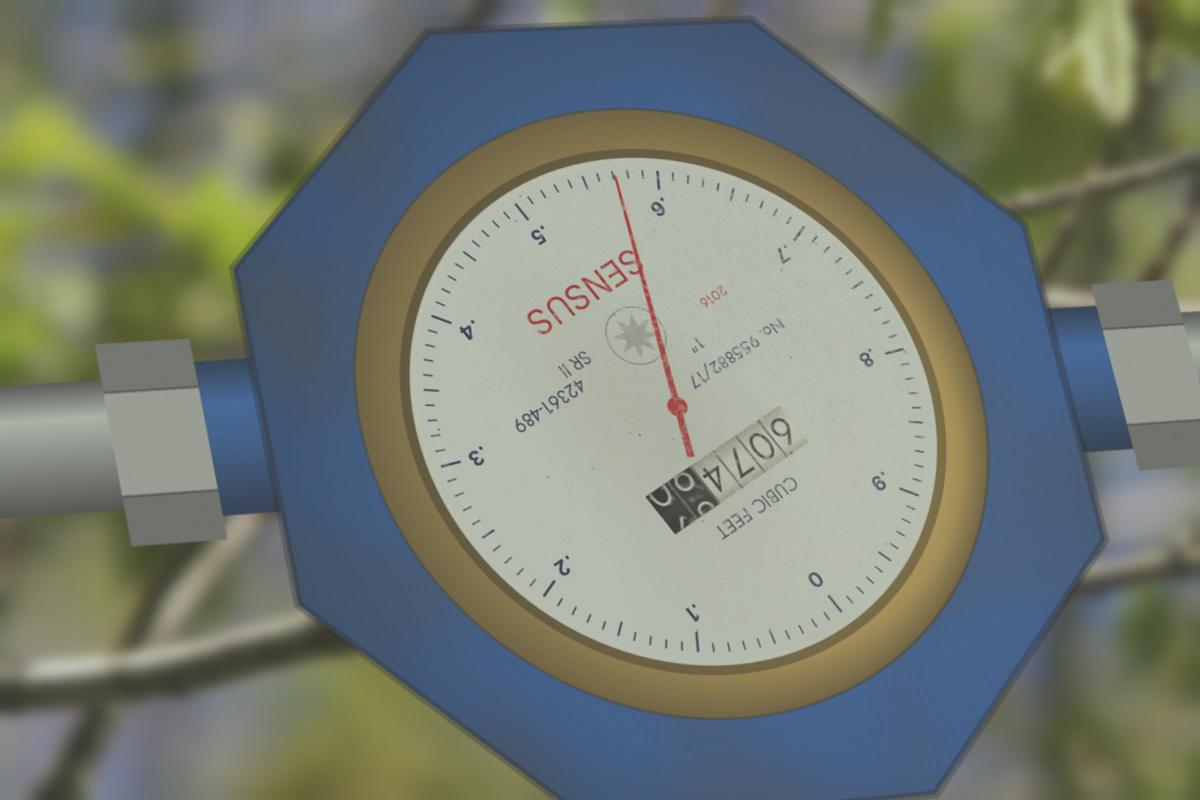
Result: 607489.57ft³
